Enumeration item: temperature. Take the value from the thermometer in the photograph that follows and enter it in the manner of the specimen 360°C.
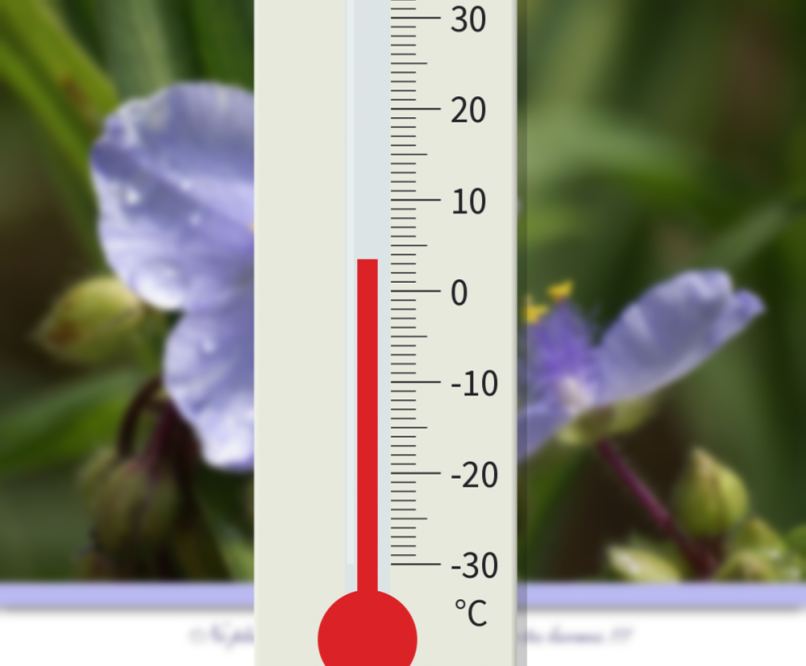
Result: 3.5°C
